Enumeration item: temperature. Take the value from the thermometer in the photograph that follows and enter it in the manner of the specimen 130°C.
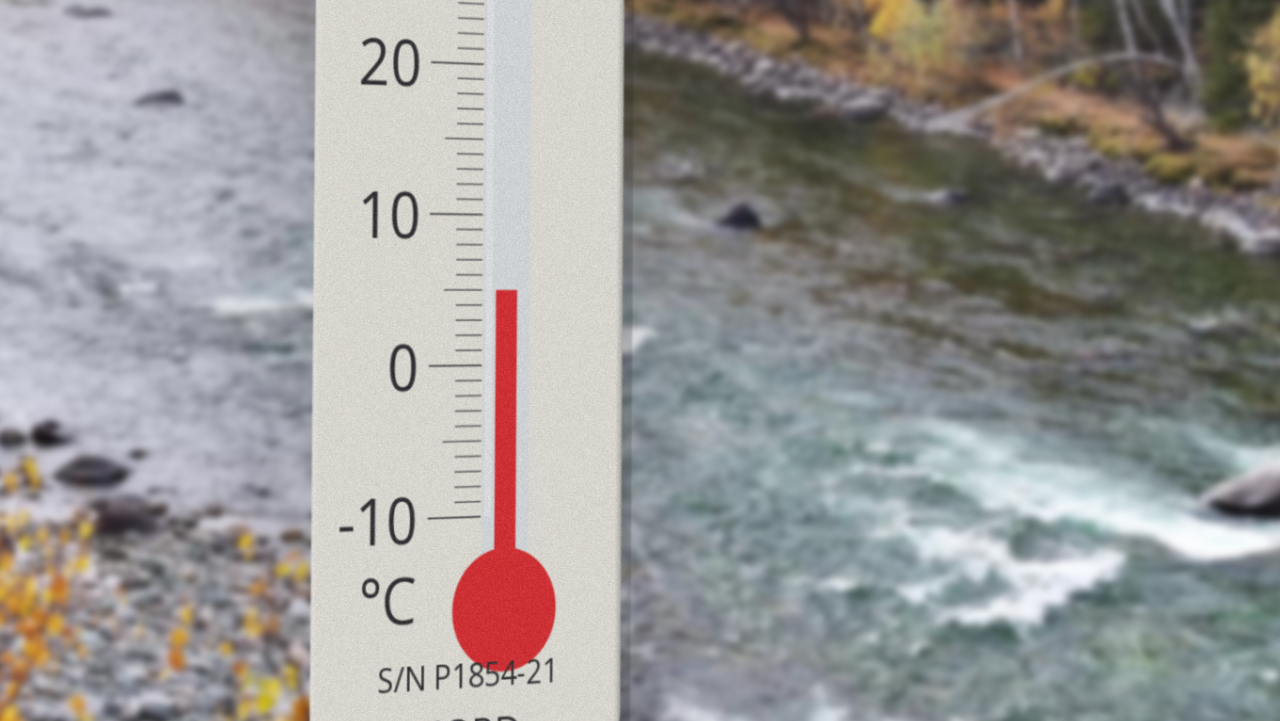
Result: 5°C
